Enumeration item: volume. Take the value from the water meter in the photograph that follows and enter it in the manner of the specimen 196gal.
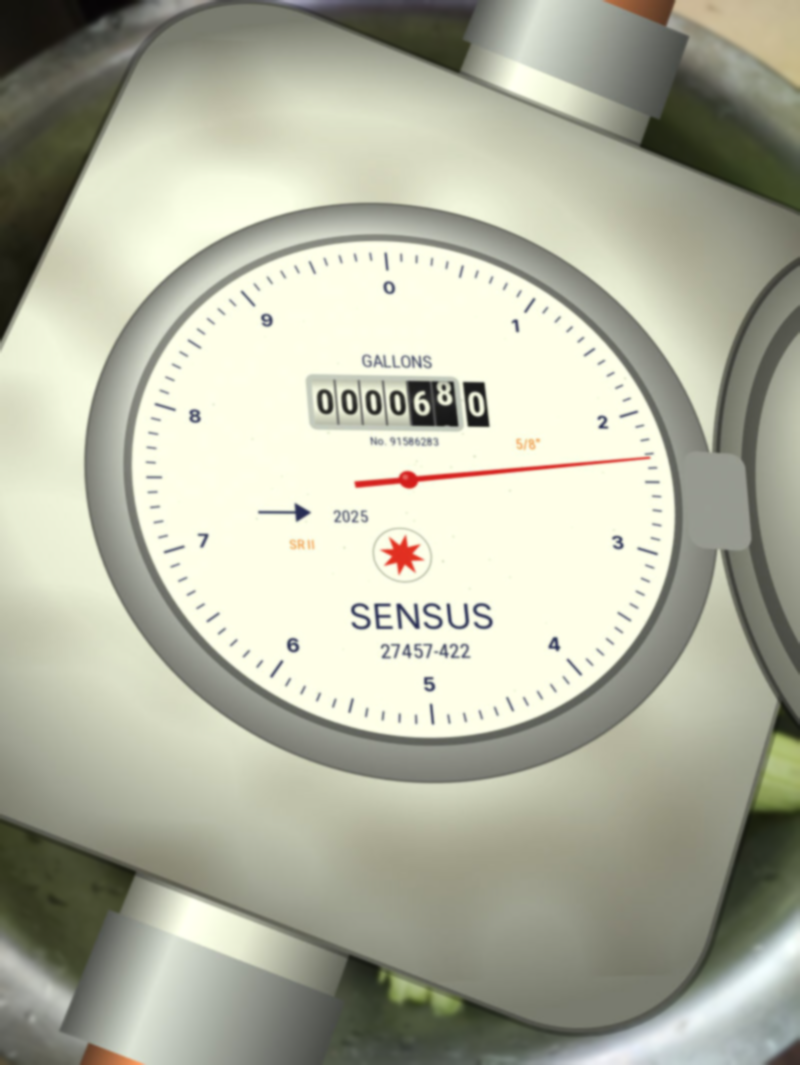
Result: 682.3gal
